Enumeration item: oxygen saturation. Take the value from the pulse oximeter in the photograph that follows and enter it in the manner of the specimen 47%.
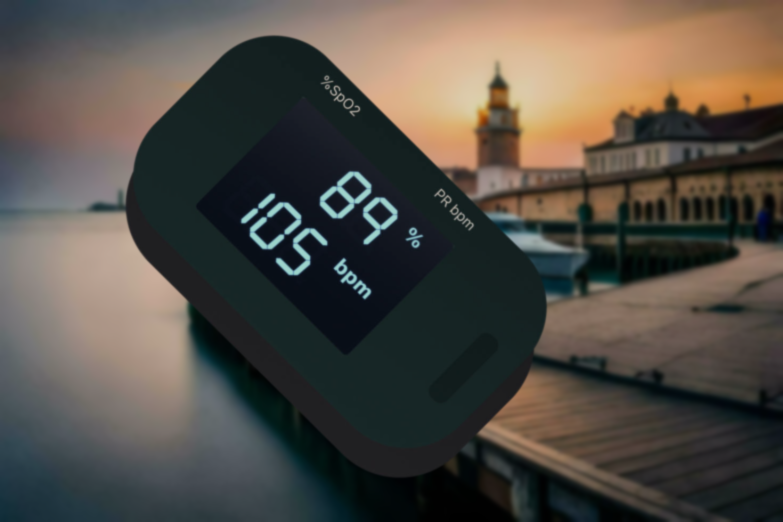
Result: 89%
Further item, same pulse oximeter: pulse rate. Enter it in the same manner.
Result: 105bpm
